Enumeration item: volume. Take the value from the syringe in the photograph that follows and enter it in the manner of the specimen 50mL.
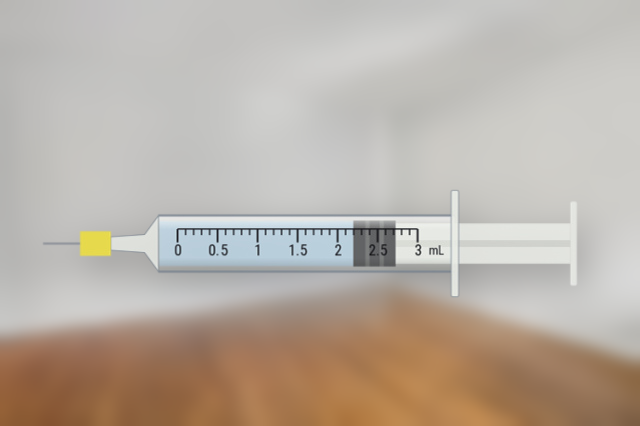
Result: 2.2mL
